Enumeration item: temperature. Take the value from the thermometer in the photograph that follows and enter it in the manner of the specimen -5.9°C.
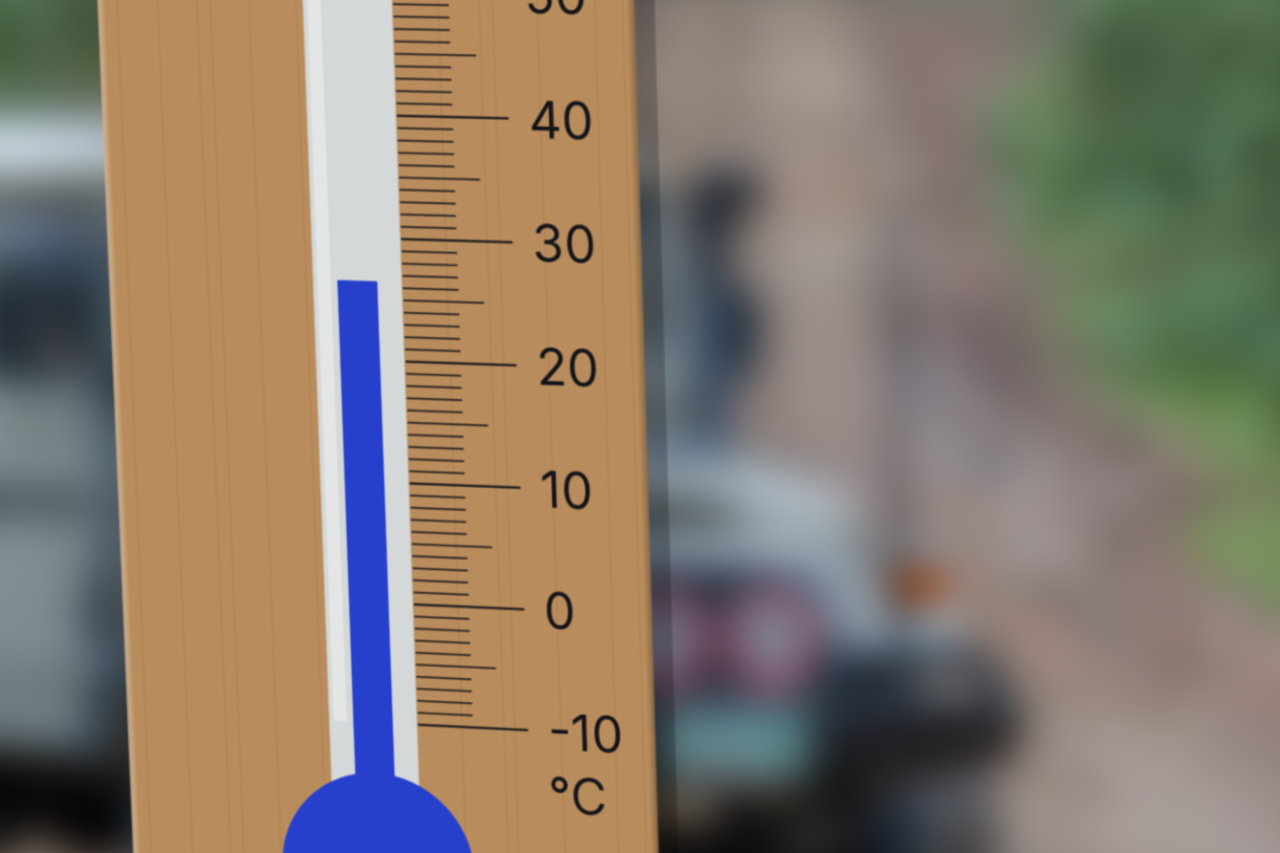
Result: 26.5°C
